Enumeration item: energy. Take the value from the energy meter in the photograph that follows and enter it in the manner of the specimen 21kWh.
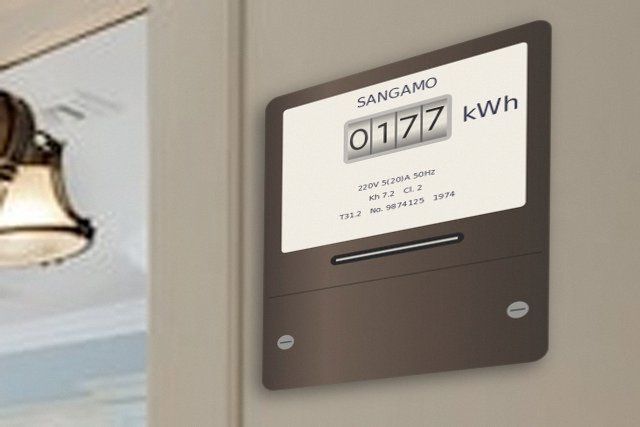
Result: 177kWh
